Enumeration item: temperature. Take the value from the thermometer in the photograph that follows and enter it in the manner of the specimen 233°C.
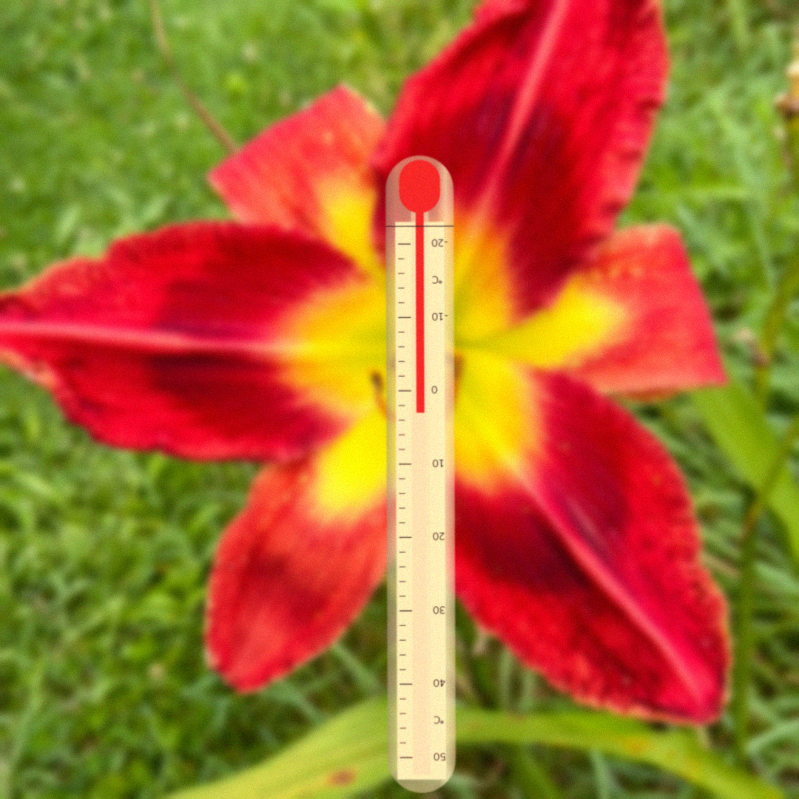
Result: 3°C
